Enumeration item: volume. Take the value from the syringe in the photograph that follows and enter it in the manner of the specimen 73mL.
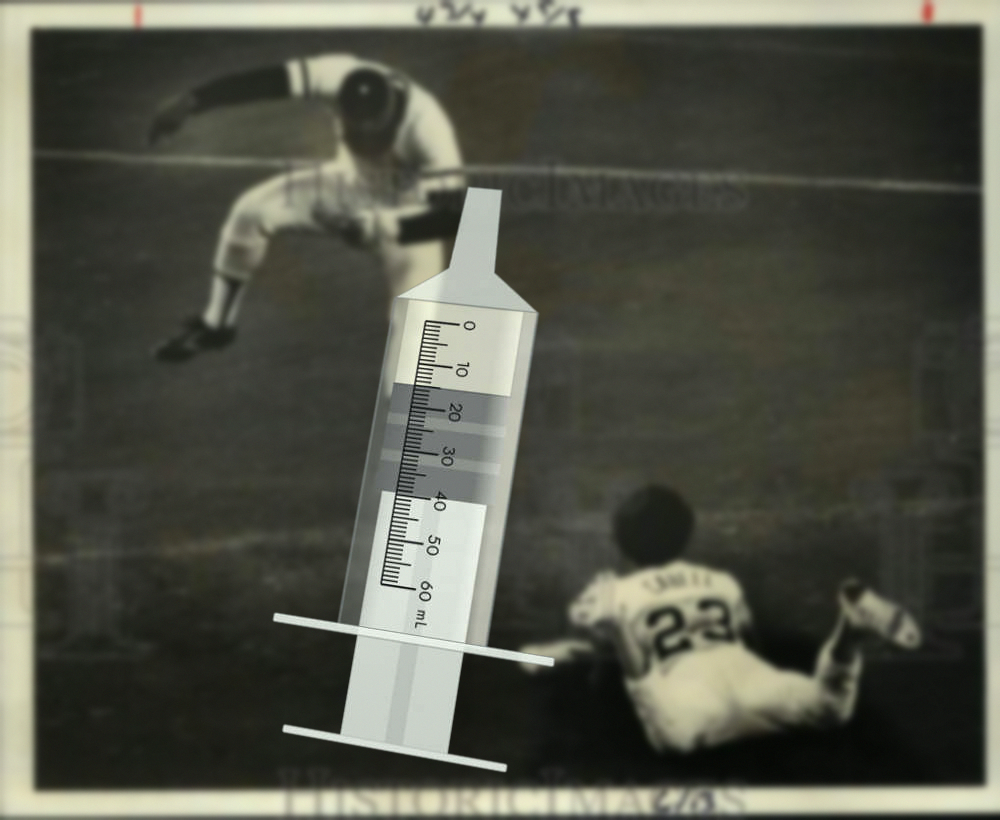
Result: 15mL
